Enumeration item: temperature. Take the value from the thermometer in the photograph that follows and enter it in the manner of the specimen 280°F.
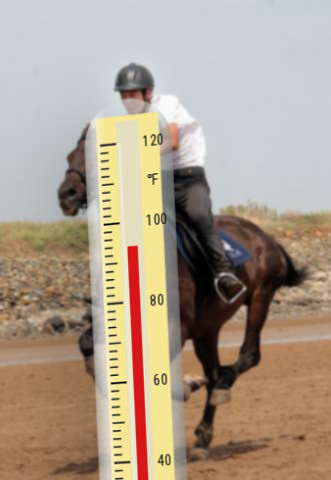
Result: 94°F
